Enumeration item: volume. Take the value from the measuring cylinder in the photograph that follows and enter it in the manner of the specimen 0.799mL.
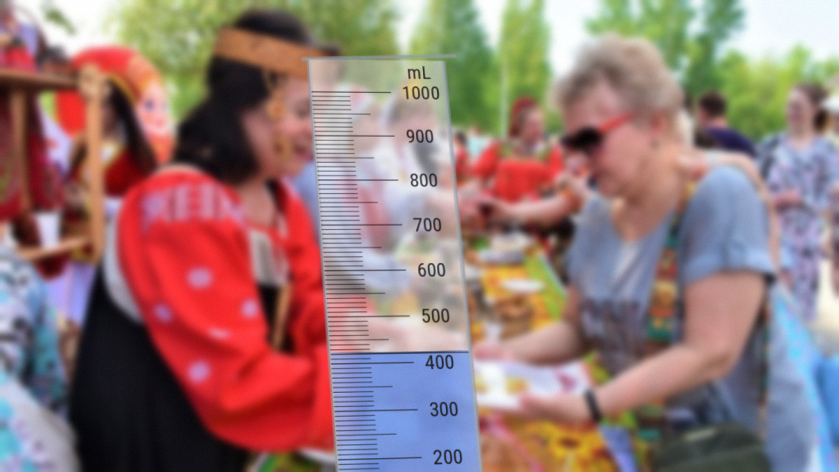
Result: 420mL
